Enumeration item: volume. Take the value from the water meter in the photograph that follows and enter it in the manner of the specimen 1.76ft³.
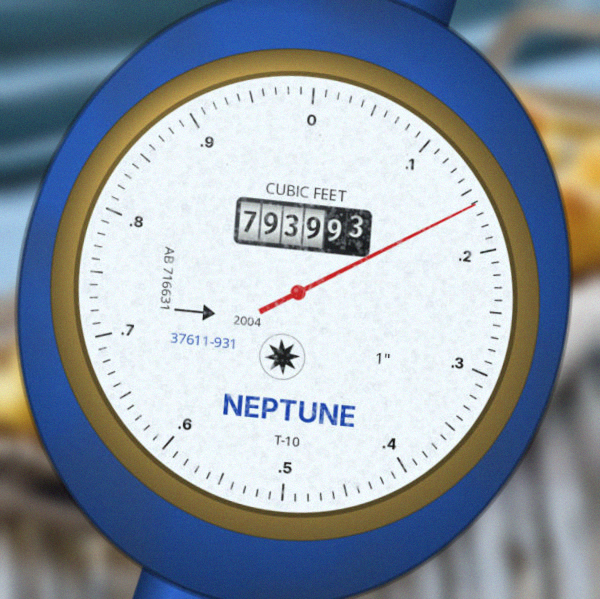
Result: 793993.16ft³
